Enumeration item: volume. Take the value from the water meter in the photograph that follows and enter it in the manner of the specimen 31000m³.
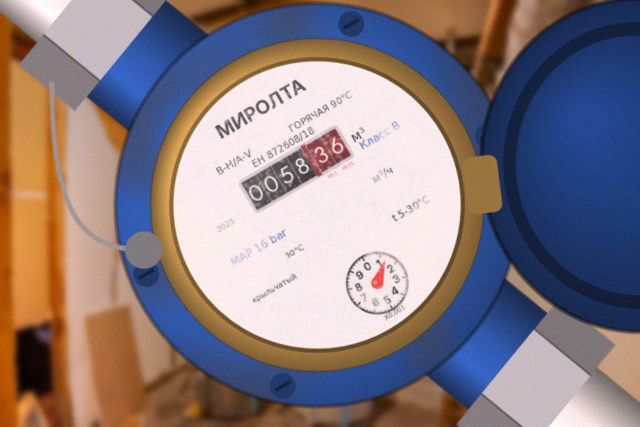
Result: 58.361m³
